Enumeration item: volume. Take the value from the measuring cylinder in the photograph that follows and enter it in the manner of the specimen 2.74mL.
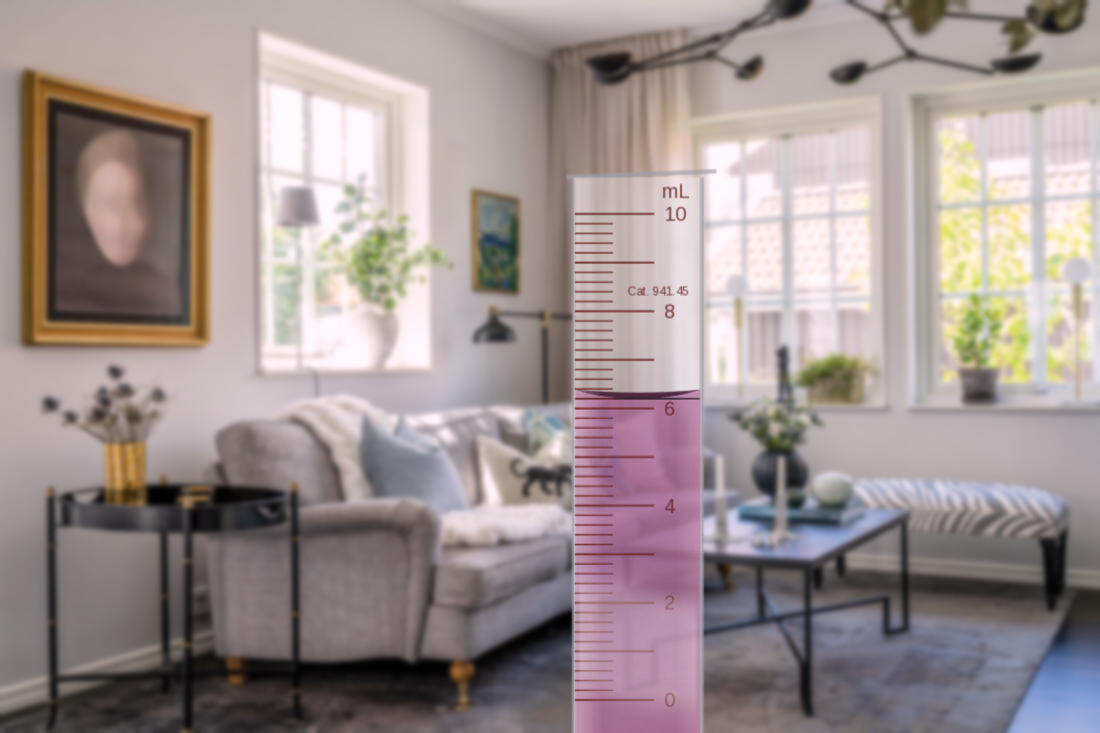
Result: 6.2mL
